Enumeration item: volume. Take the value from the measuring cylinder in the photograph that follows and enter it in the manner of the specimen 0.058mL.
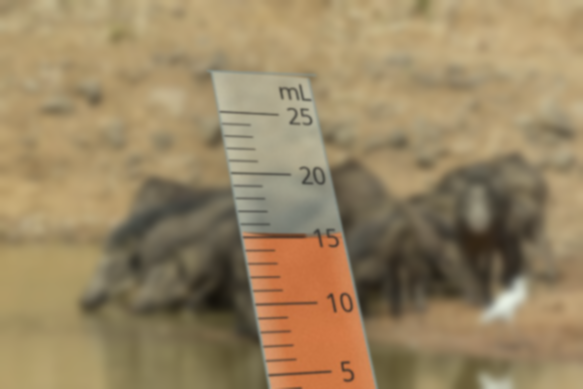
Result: 15mL
